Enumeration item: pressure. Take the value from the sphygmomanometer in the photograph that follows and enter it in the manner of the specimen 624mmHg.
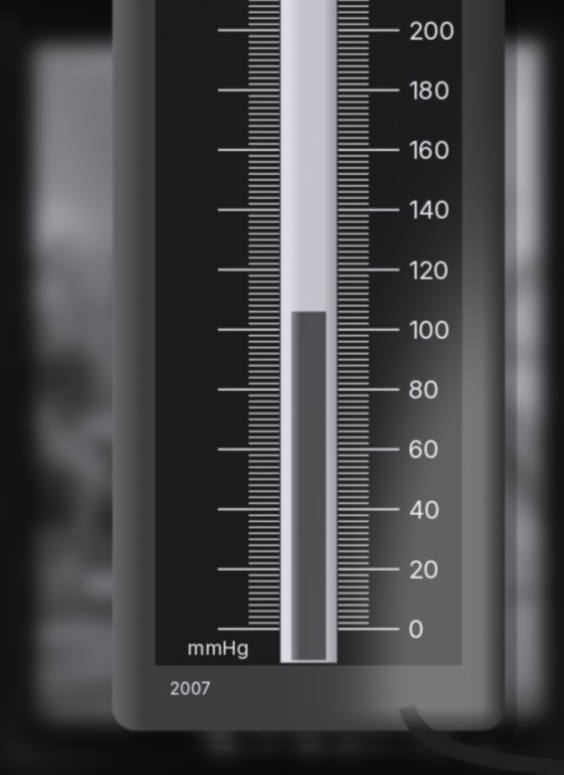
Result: 106mmHg
